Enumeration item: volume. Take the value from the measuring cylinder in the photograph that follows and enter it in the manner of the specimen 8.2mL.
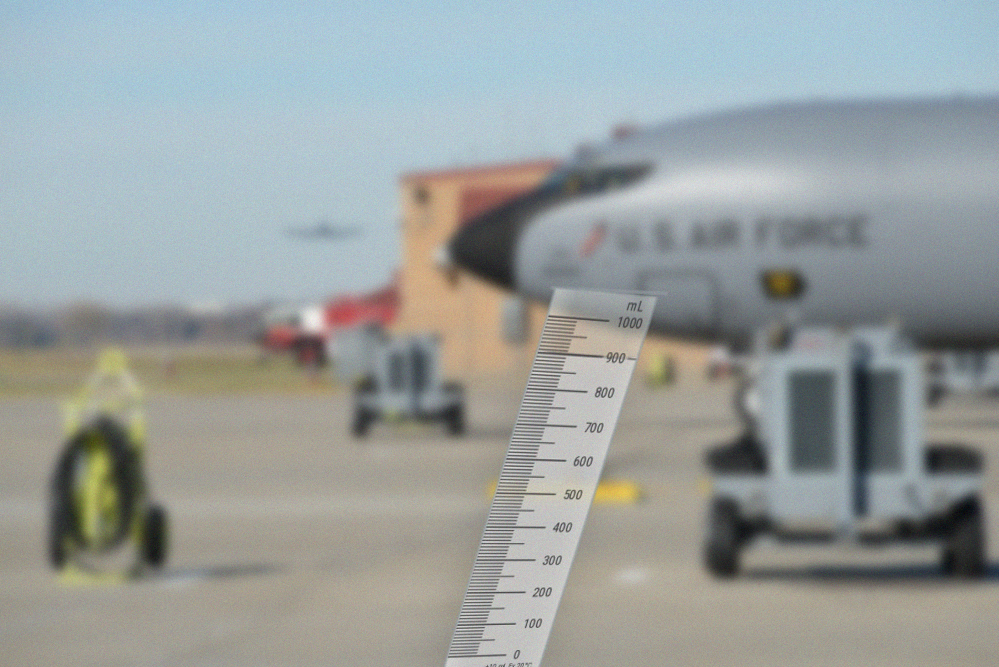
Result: 900mL
